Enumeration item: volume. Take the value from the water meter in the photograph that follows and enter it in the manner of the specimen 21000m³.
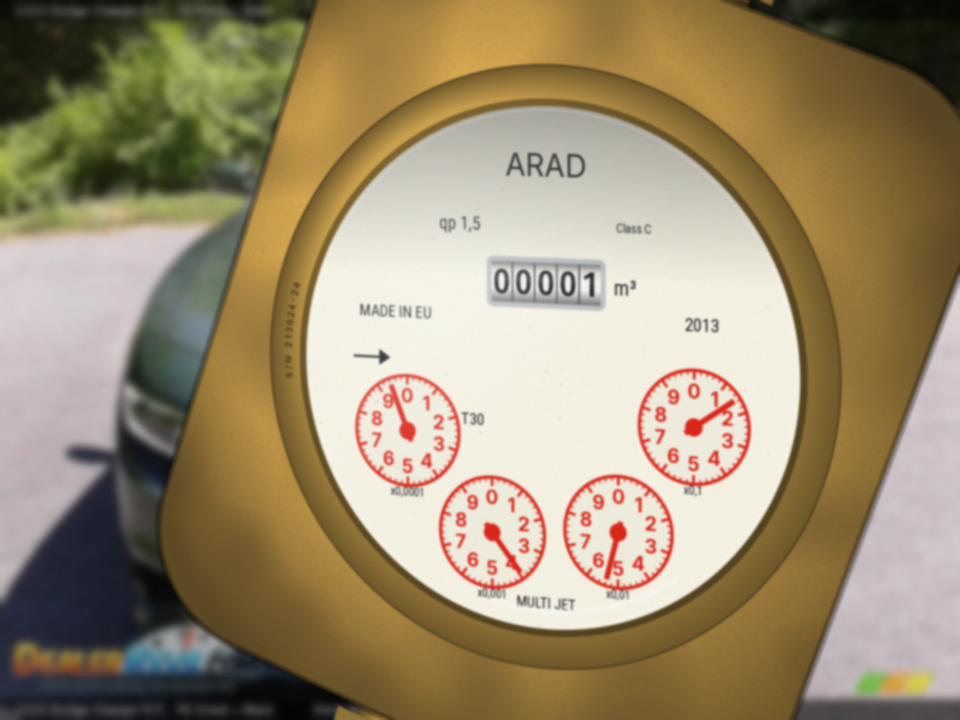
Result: 1.1539m³
